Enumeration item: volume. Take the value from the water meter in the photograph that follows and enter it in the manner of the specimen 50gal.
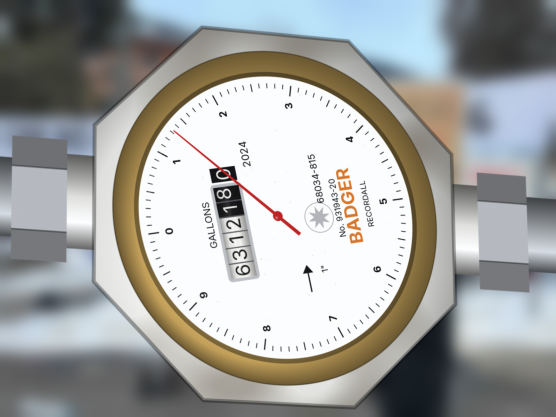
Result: 6312181.3gal
